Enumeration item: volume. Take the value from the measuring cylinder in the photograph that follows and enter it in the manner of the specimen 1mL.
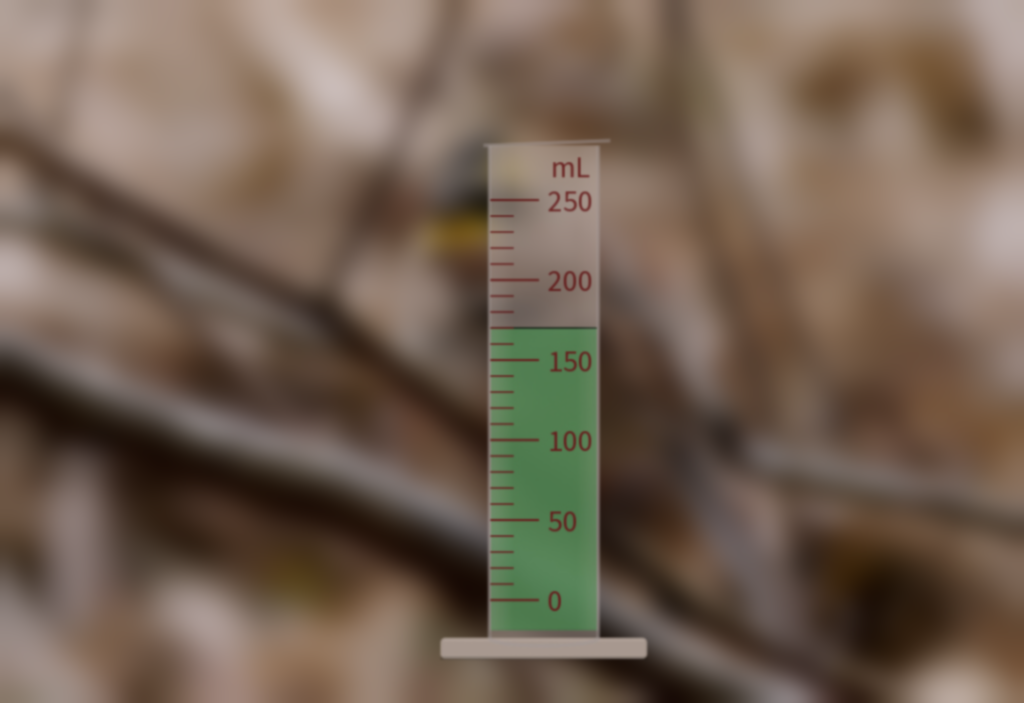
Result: 170mL
